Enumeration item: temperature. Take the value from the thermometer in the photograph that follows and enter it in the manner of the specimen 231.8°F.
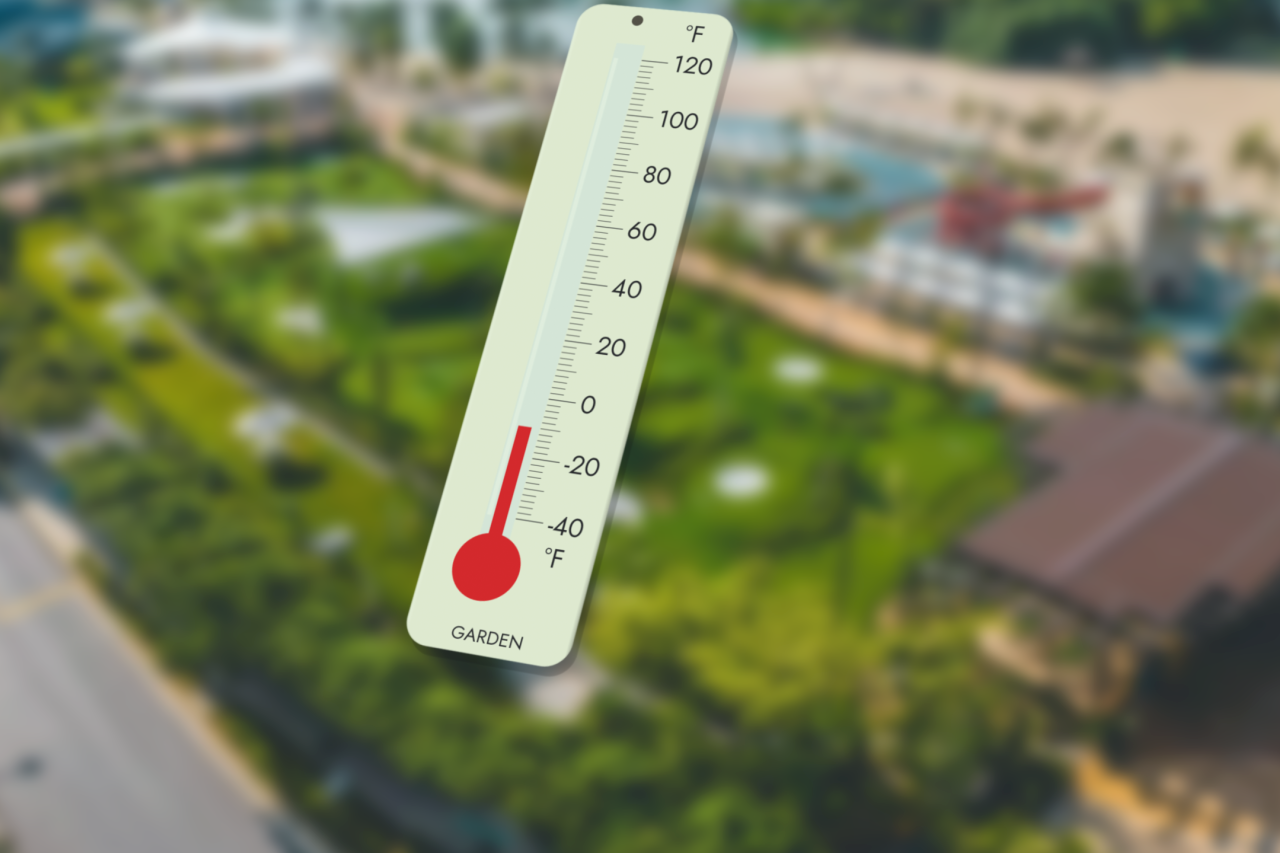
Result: -10°F
